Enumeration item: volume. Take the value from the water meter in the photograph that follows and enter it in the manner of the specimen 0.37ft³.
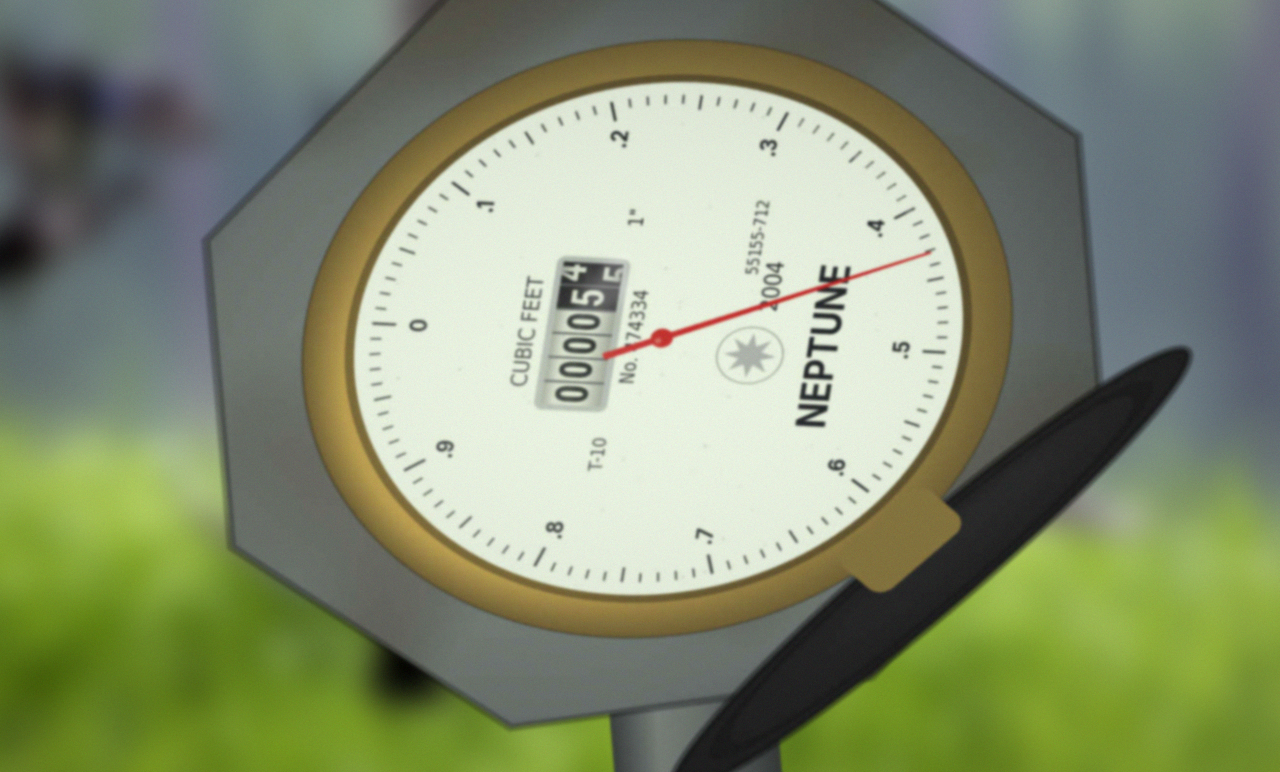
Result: 54.43ft³
